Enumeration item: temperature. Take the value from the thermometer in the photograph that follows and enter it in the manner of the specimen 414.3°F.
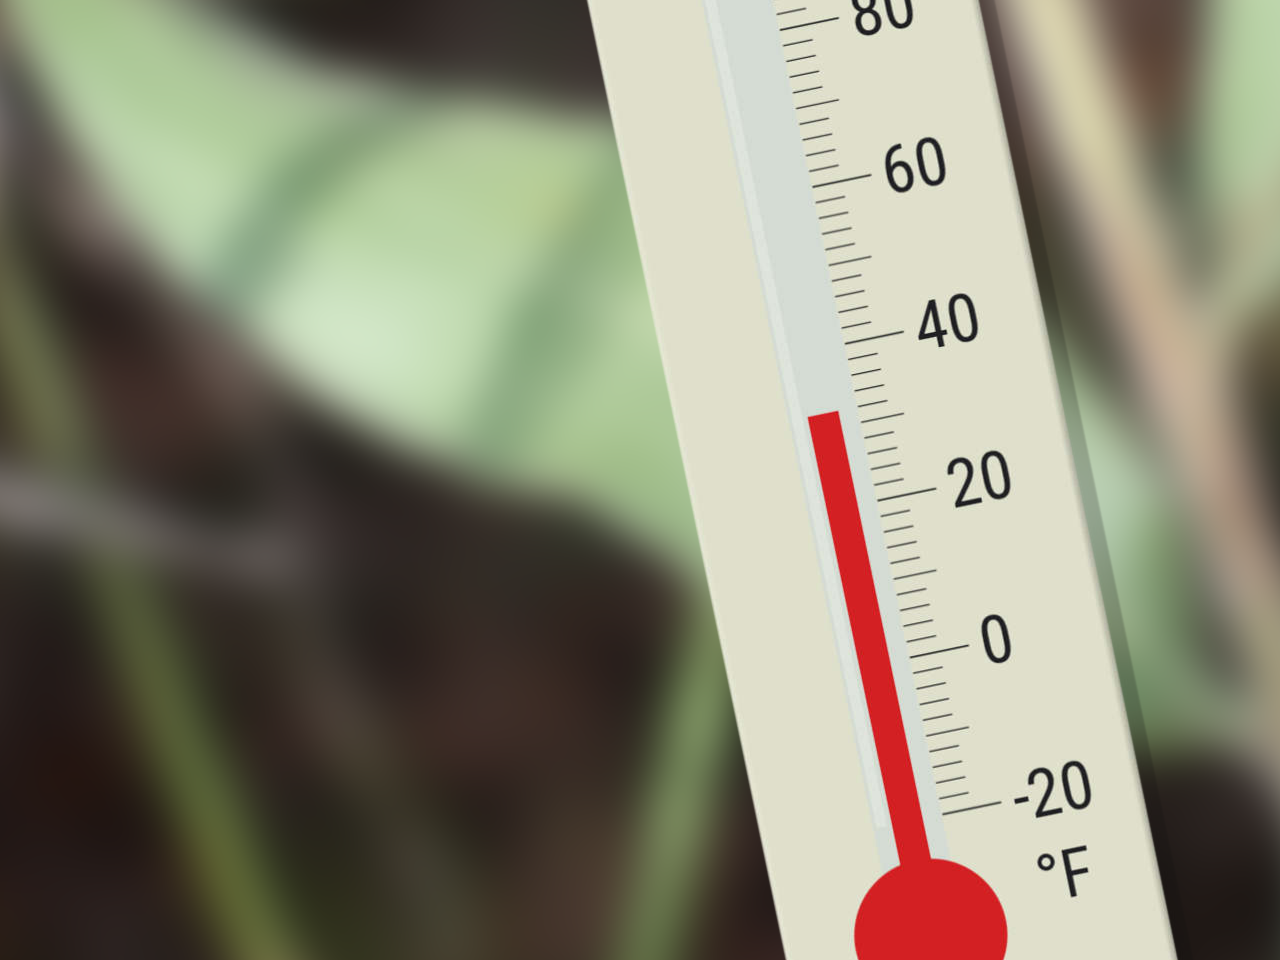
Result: 32°F
